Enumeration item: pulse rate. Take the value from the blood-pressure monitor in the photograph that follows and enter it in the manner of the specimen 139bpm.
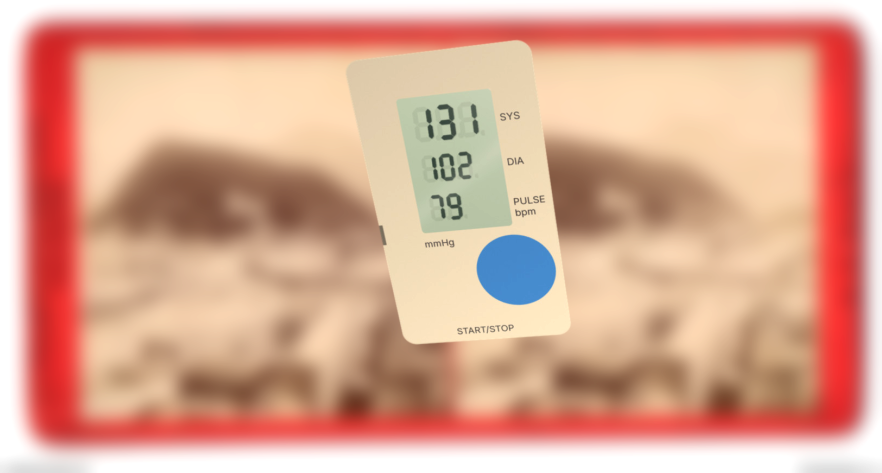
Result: 79bpm
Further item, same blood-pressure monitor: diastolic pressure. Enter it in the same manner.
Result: 102mmHg
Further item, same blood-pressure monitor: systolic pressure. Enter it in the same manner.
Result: 131mmHg
